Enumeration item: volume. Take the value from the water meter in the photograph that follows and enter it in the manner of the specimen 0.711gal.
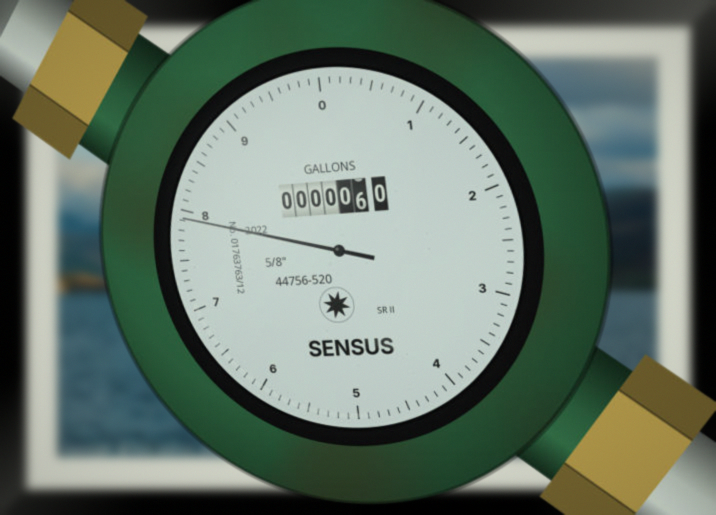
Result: 57.9gal
